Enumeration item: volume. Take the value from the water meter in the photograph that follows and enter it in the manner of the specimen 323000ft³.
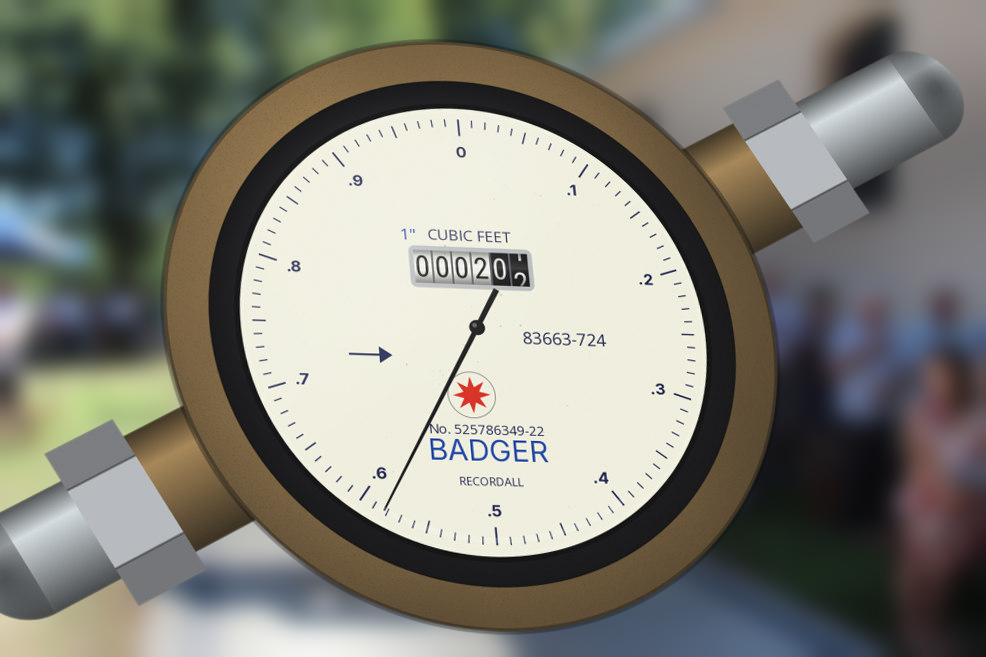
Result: 201.58ft³
